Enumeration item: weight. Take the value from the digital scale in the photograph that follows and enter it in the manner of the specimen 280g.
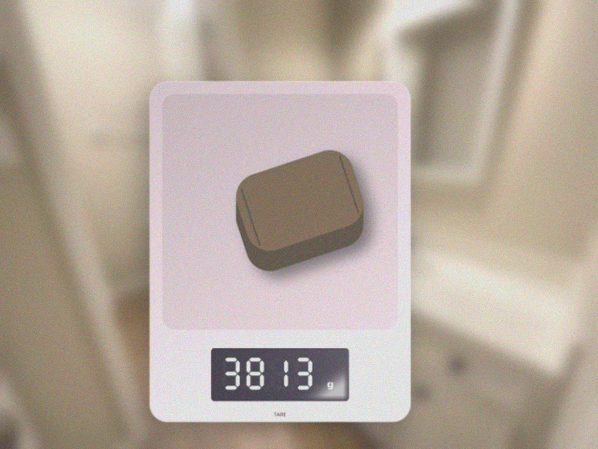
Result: 3813g
